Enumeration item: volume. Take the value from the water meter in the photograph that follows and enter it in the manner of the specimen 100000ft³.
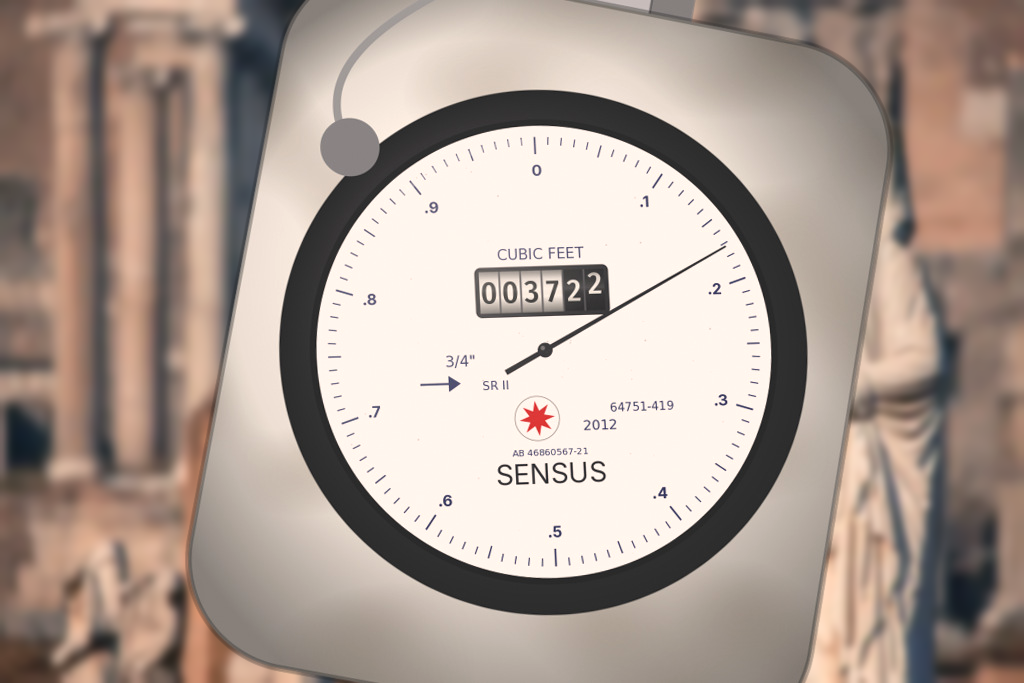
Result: 3722.17ft³
